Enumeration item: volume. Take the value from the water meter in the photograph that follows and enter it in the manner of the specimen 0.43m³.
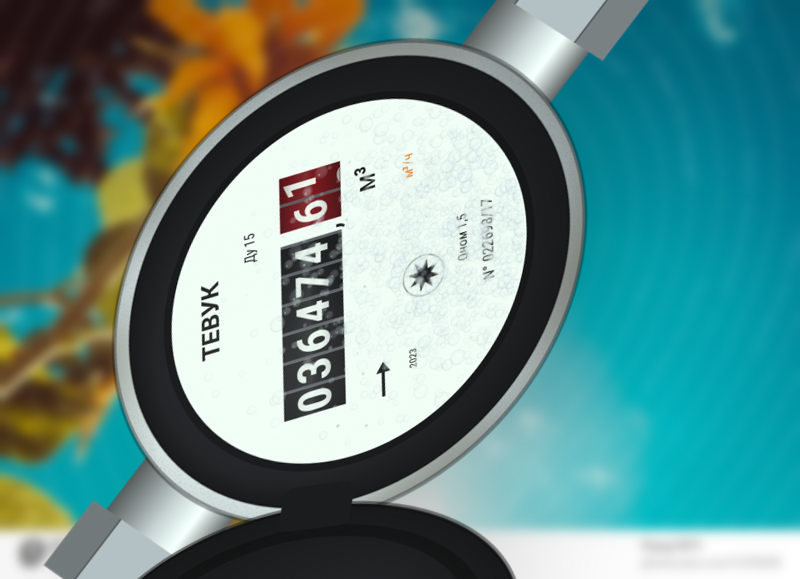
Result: 36474.61m³
